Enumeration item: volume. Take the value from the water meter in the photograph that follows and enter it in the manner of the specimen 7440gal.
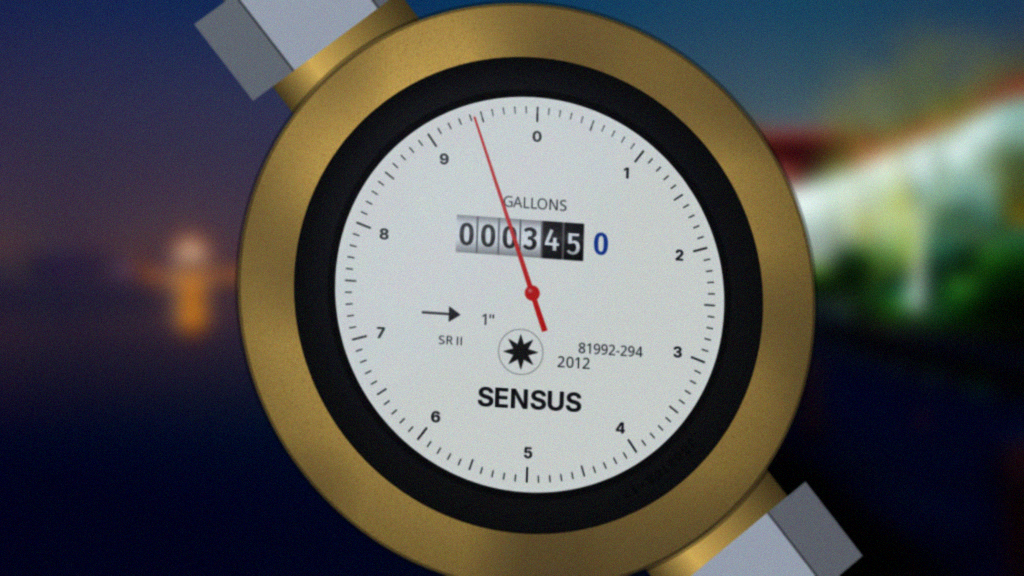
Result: 3449.4gal
